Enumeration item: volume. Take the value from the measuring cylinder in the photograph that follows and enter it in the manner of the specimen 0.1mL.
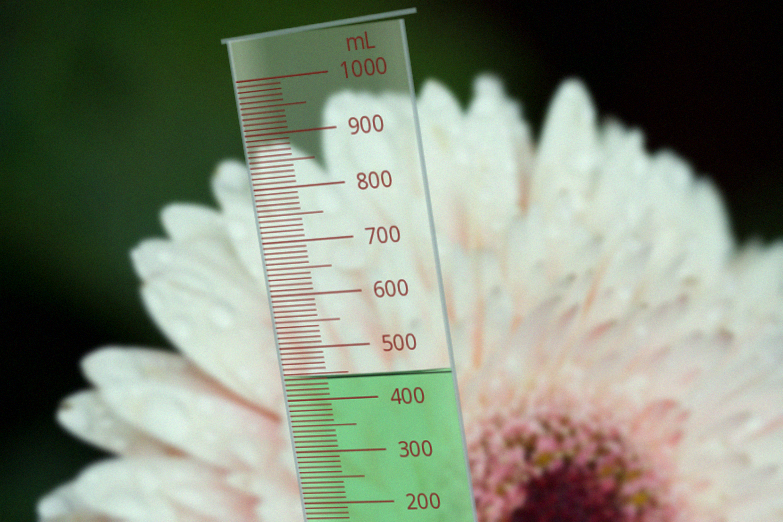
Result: 440mL
